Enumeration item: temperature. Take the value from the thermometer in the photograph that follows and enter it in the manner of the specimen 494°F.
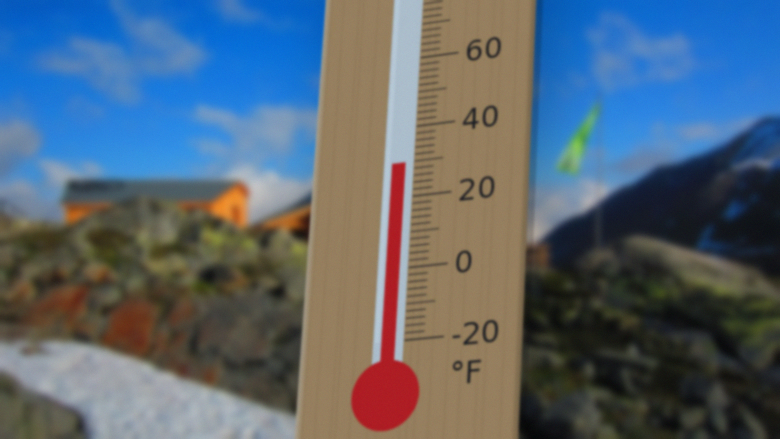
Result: 30°F
